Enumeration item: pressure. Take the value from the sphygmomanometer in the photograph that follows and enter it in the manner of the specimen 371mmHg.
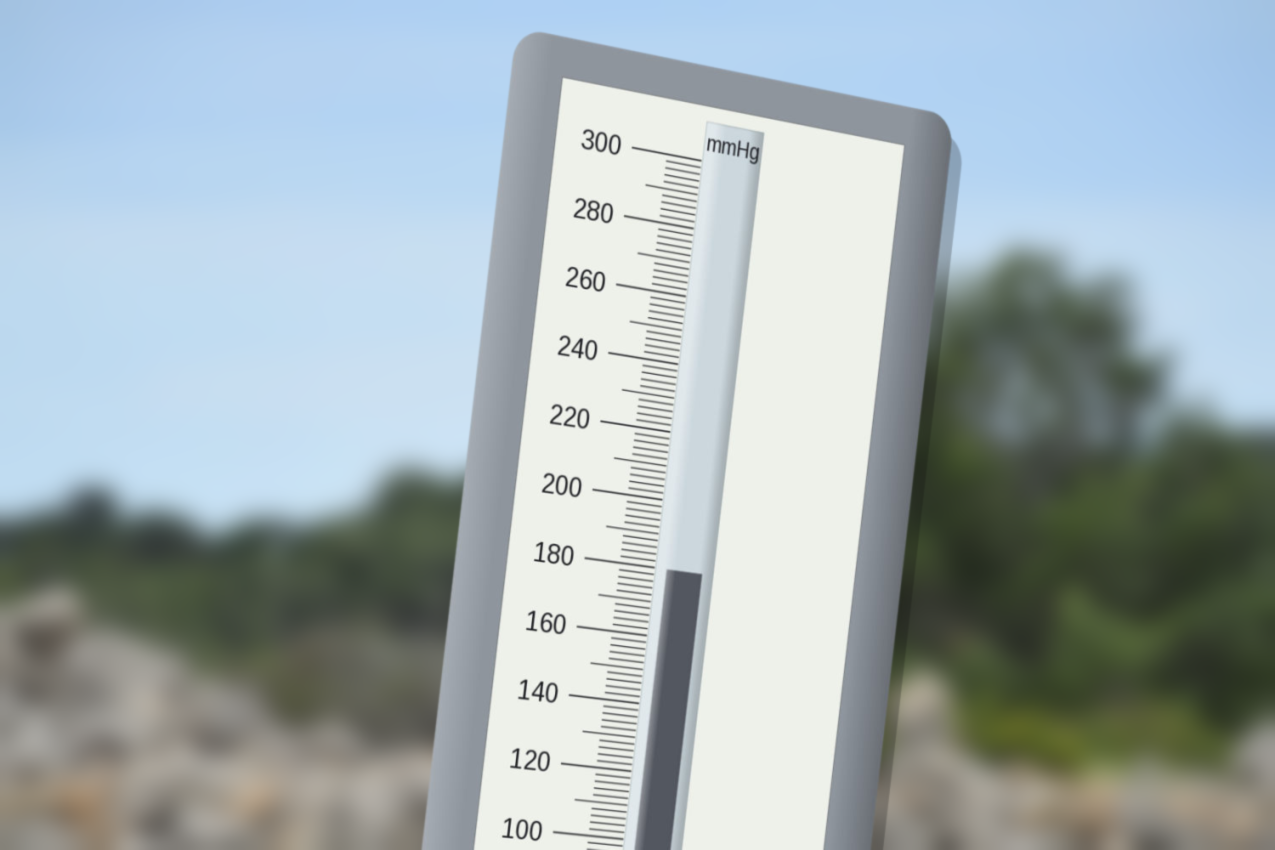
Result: 180mmHg
